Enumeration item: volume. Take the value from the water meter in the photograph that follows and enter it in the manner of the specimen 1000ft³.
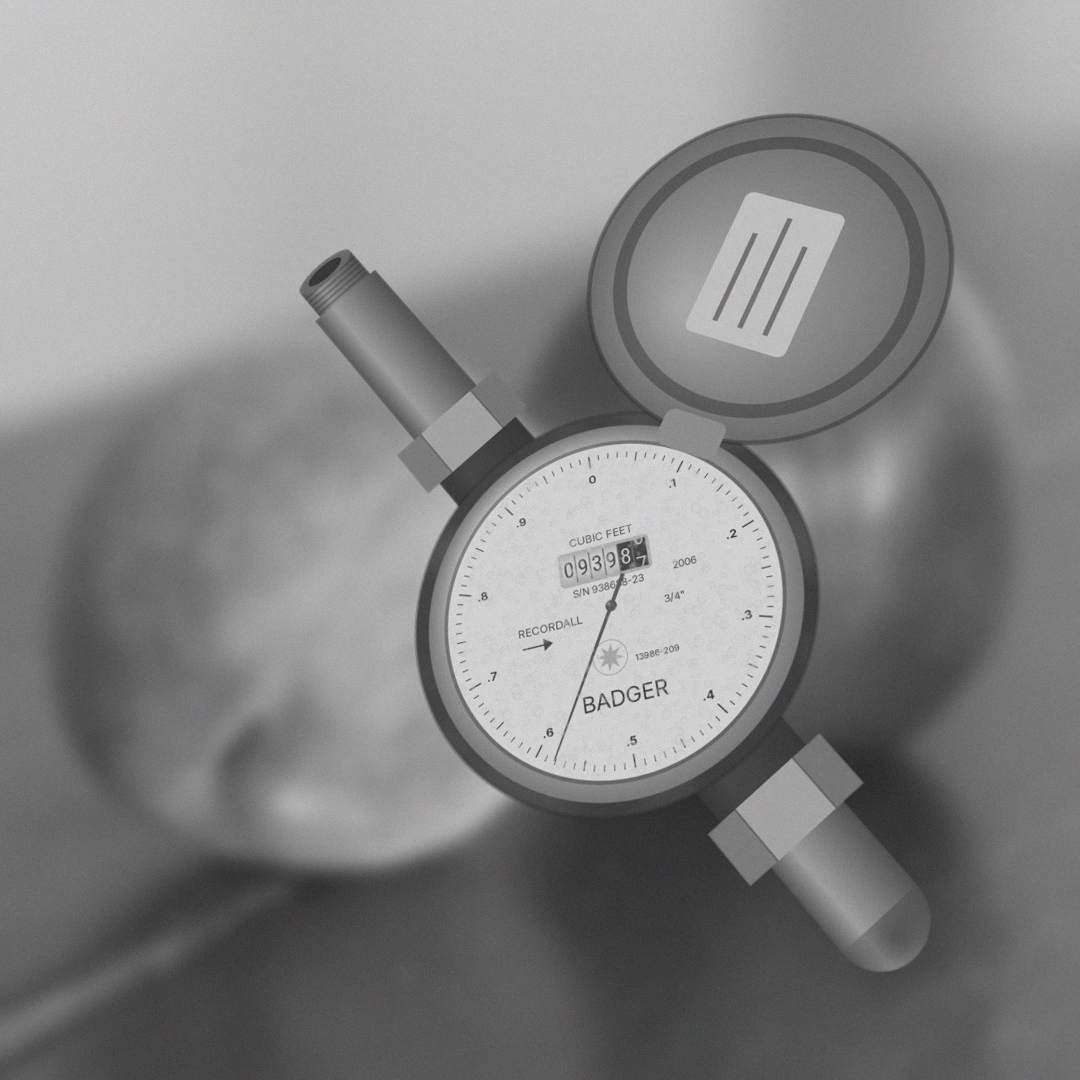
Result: 93986.58ft³
